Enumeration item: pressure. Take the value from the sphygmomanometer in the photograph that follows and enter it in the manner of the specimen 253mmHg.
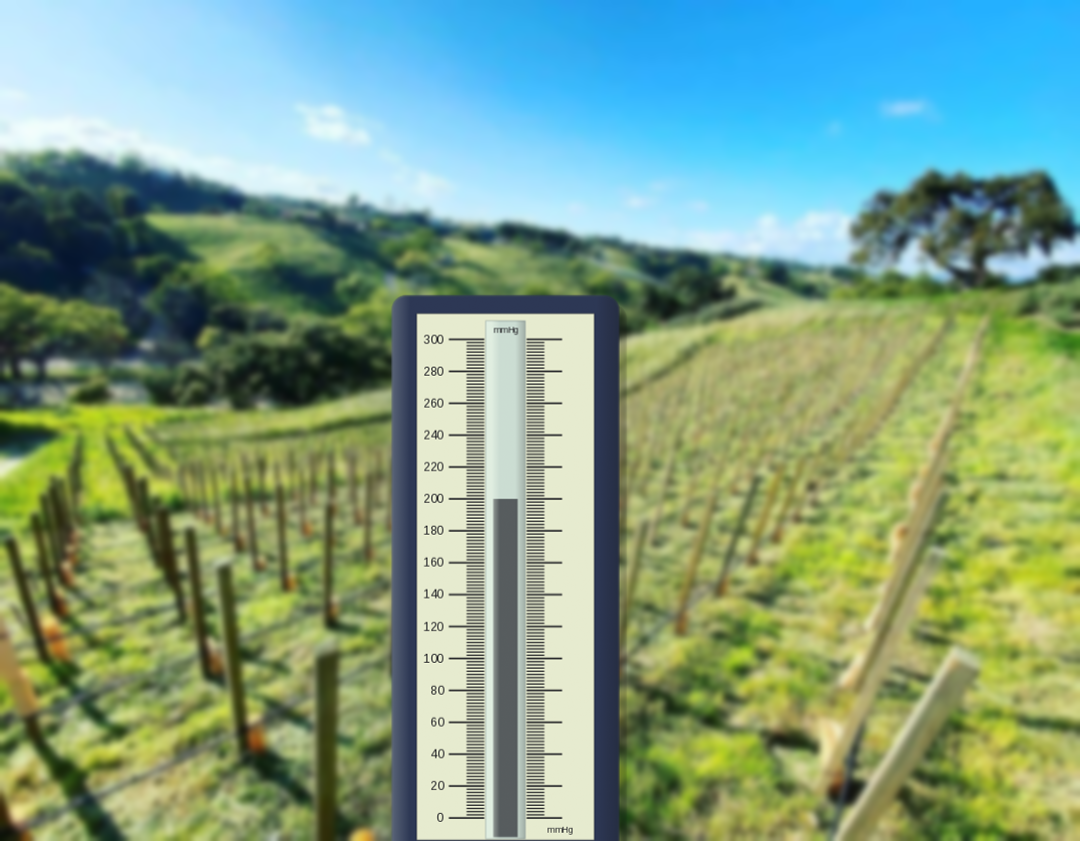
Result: 200mmHg
